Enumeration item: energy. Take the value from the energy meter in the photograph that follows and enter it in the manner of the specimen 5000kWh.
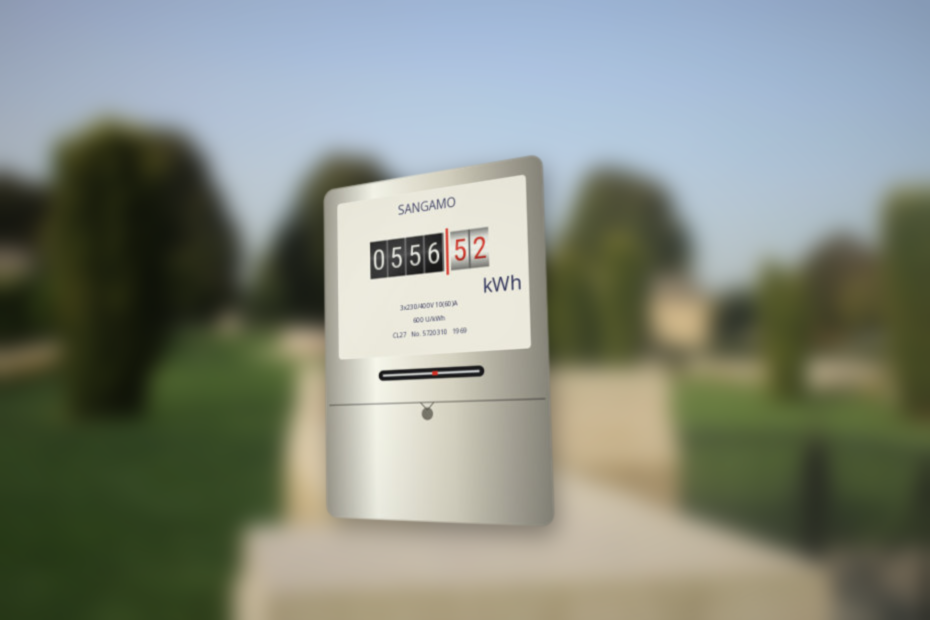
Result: 556.52kWh
